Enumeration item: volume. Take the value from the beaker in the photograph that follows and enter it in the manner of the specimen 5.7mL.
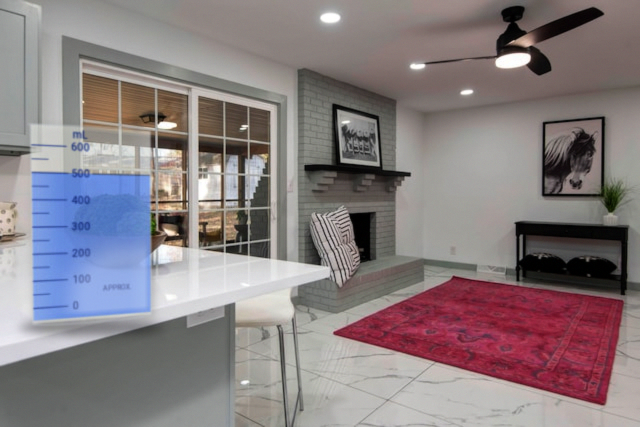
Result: 500mL
